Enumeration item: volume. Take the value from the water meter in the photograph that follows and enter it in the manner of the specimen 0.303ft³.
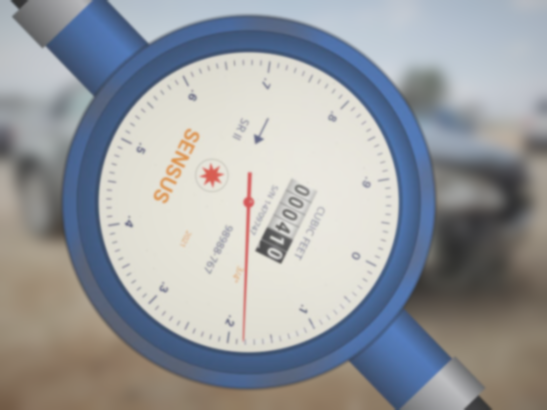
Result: 410.18ft³
